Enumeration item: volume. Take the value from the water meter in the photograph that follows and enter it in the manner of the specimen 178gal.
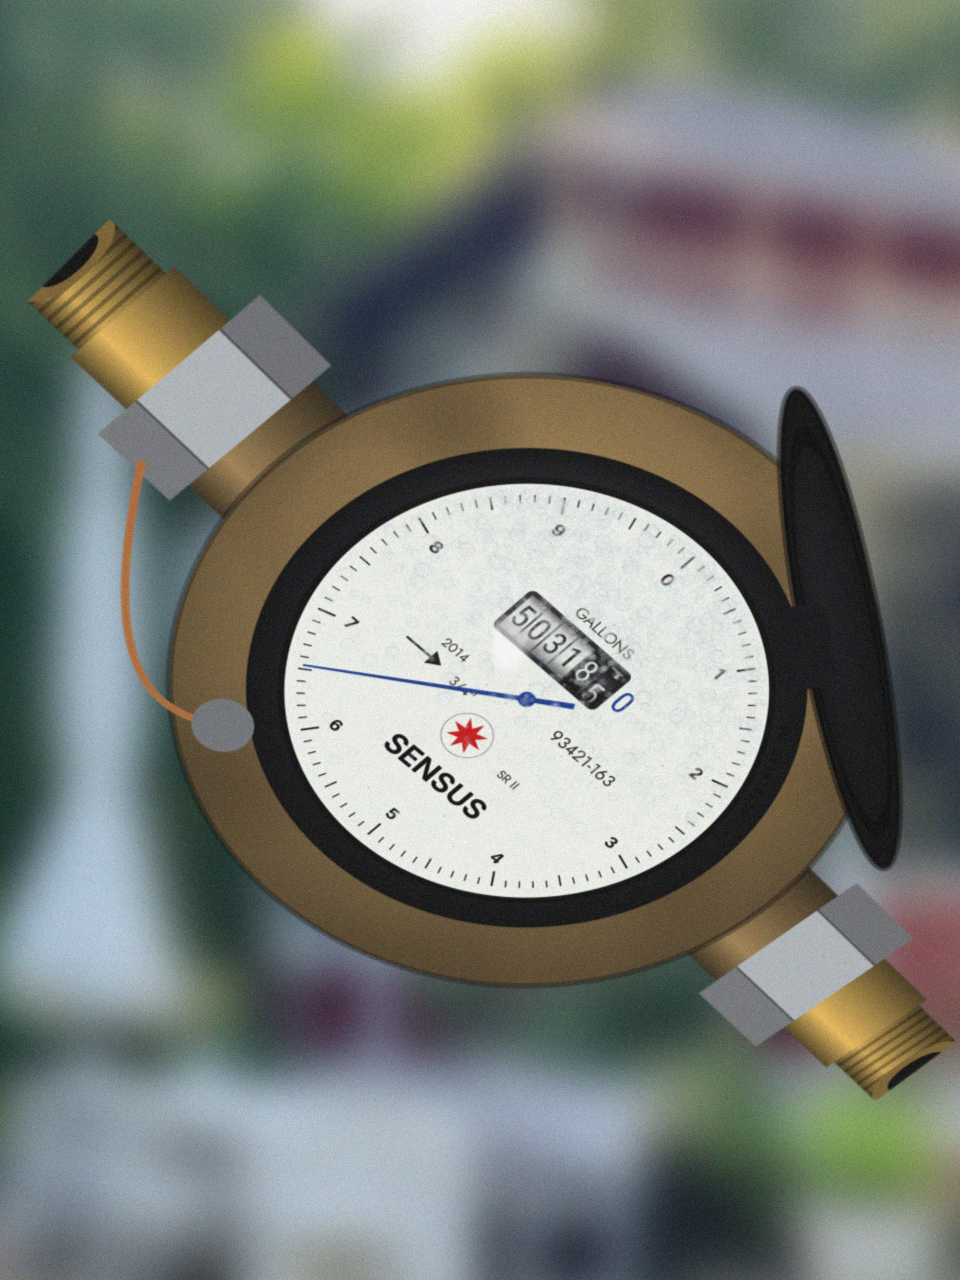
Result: 5031846.5gal
